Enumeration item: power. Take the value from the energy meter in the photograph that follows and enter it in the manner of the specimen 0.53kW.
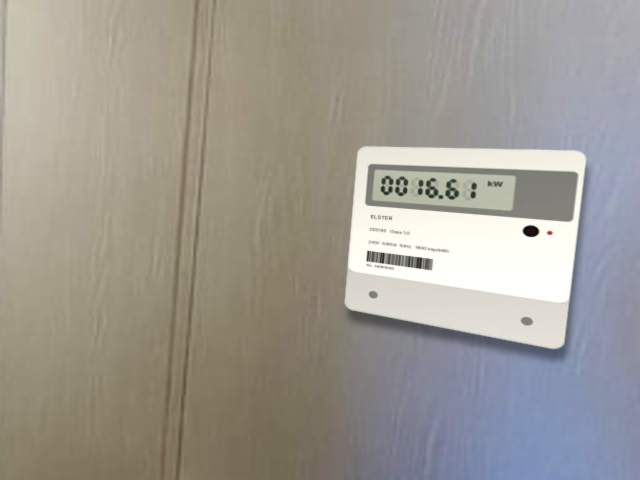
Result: 16.61kW
